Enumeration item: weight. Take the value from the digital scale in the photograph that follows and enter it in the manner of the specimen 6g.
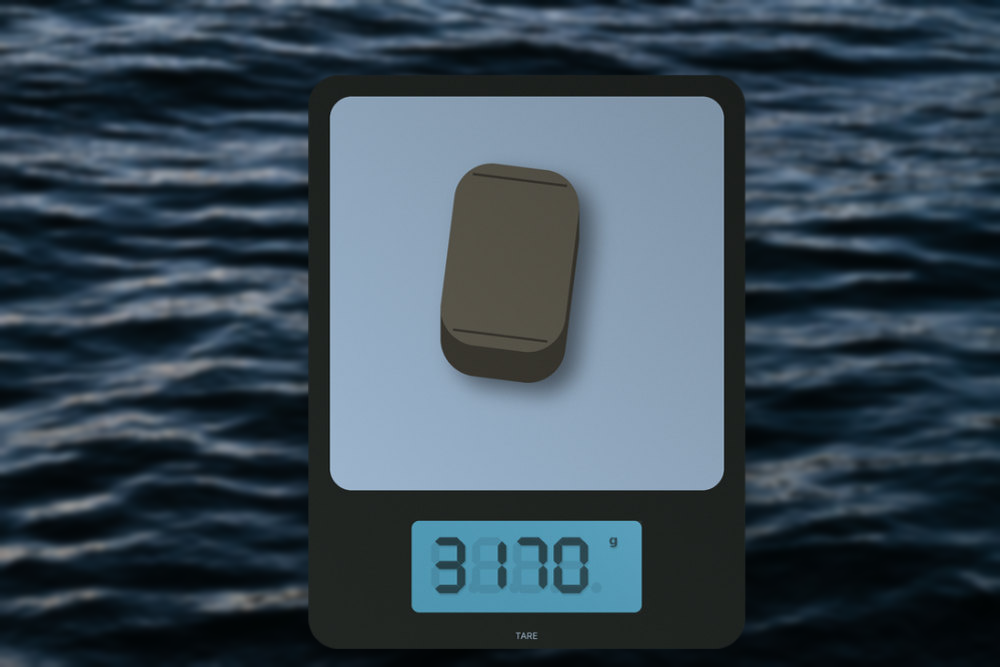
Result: 3170g
